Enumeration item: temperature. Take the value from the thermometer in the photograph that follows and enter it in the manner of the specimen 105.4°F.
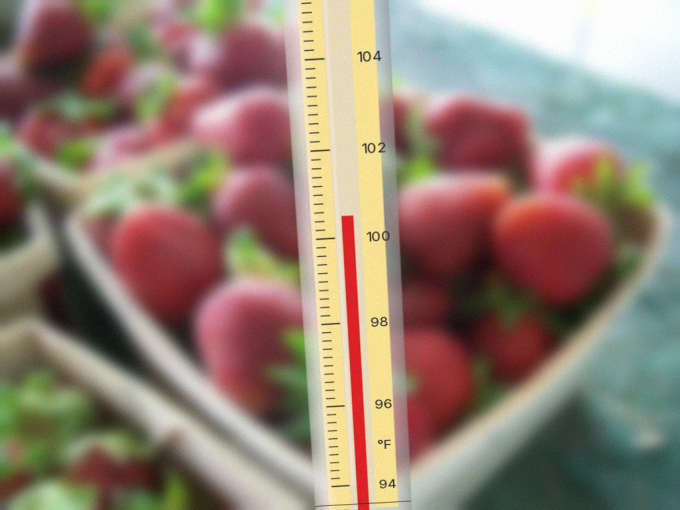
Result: 100.5°F
